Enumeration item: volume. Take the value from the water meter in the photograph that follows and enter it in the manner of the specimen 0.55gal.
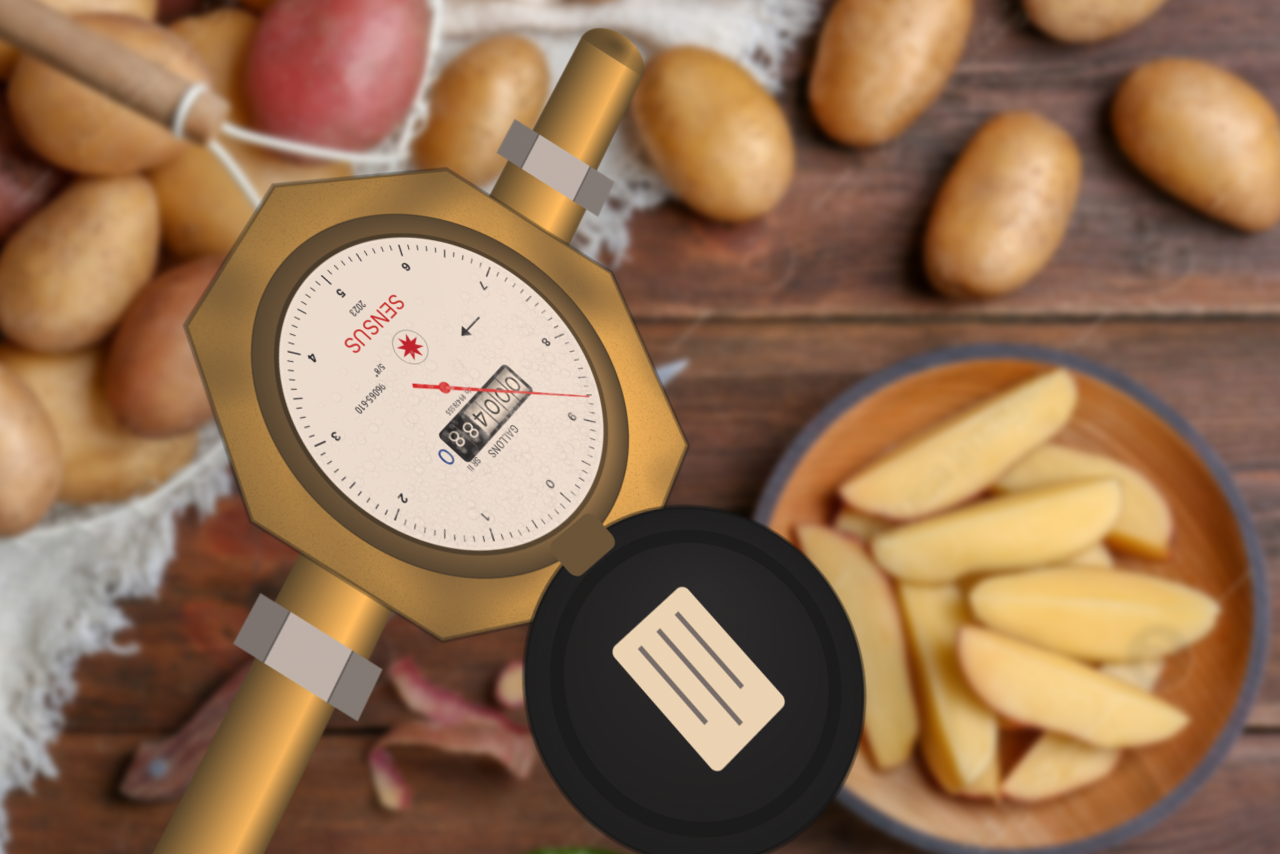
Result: 4878.7gal
